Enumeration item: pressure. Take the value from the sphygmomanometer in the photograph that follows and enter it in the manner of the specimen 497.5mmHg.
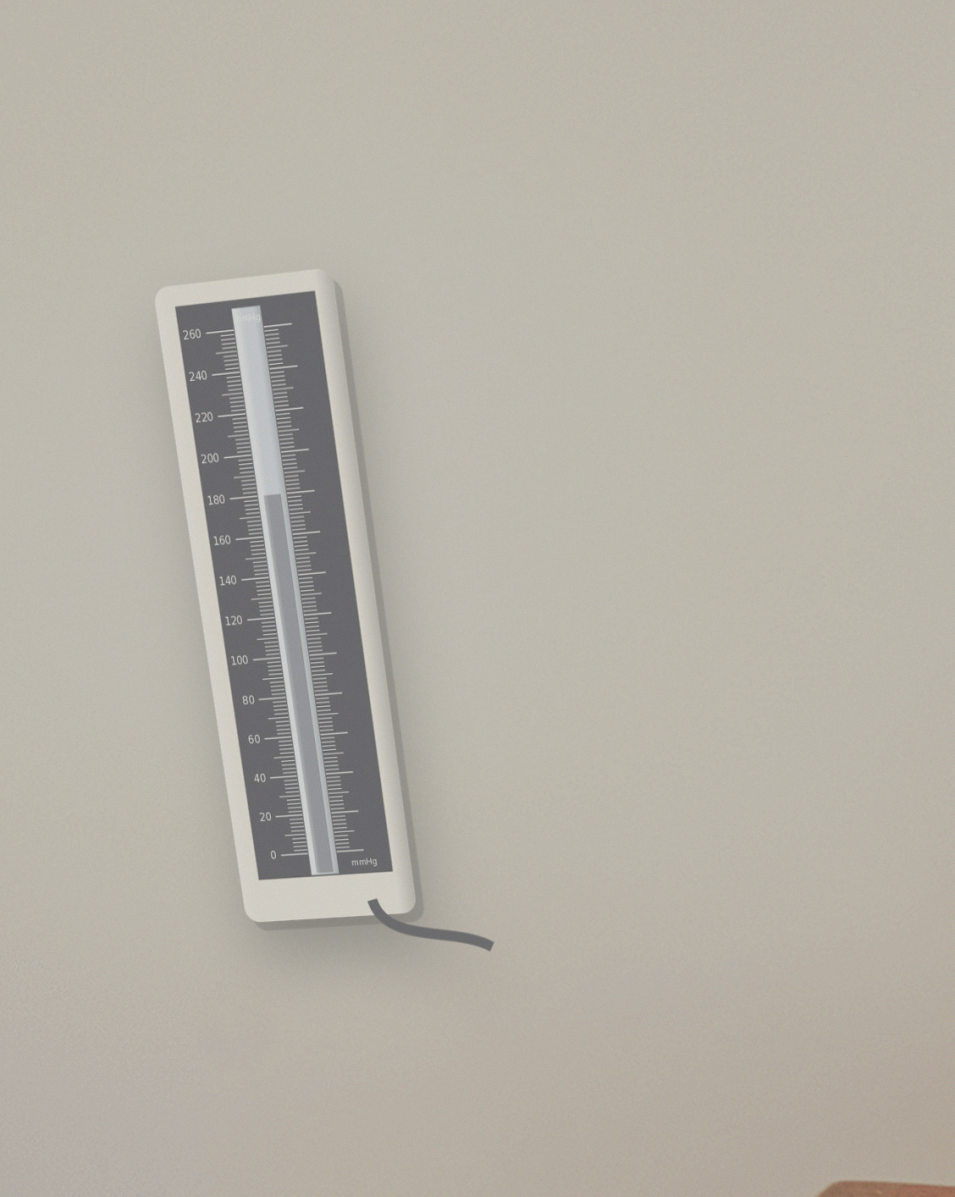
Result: 180mmHg
